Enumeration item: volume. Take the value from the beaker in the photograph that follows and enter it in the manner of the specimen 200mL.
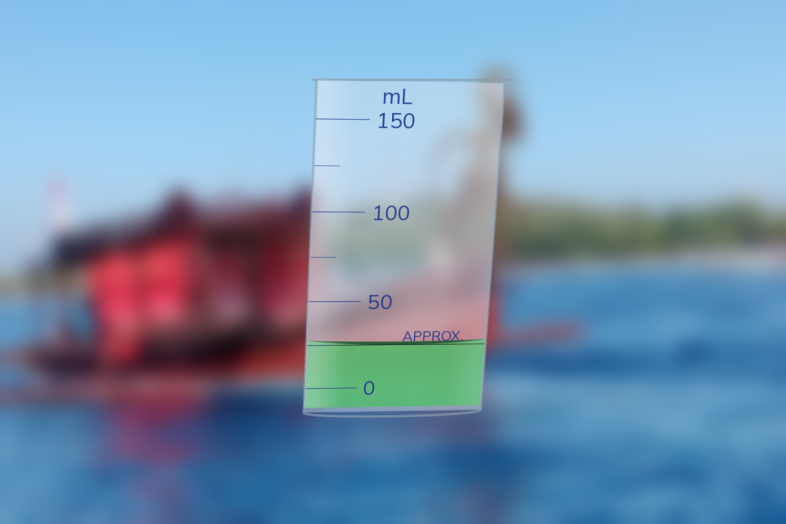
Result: 25mL
